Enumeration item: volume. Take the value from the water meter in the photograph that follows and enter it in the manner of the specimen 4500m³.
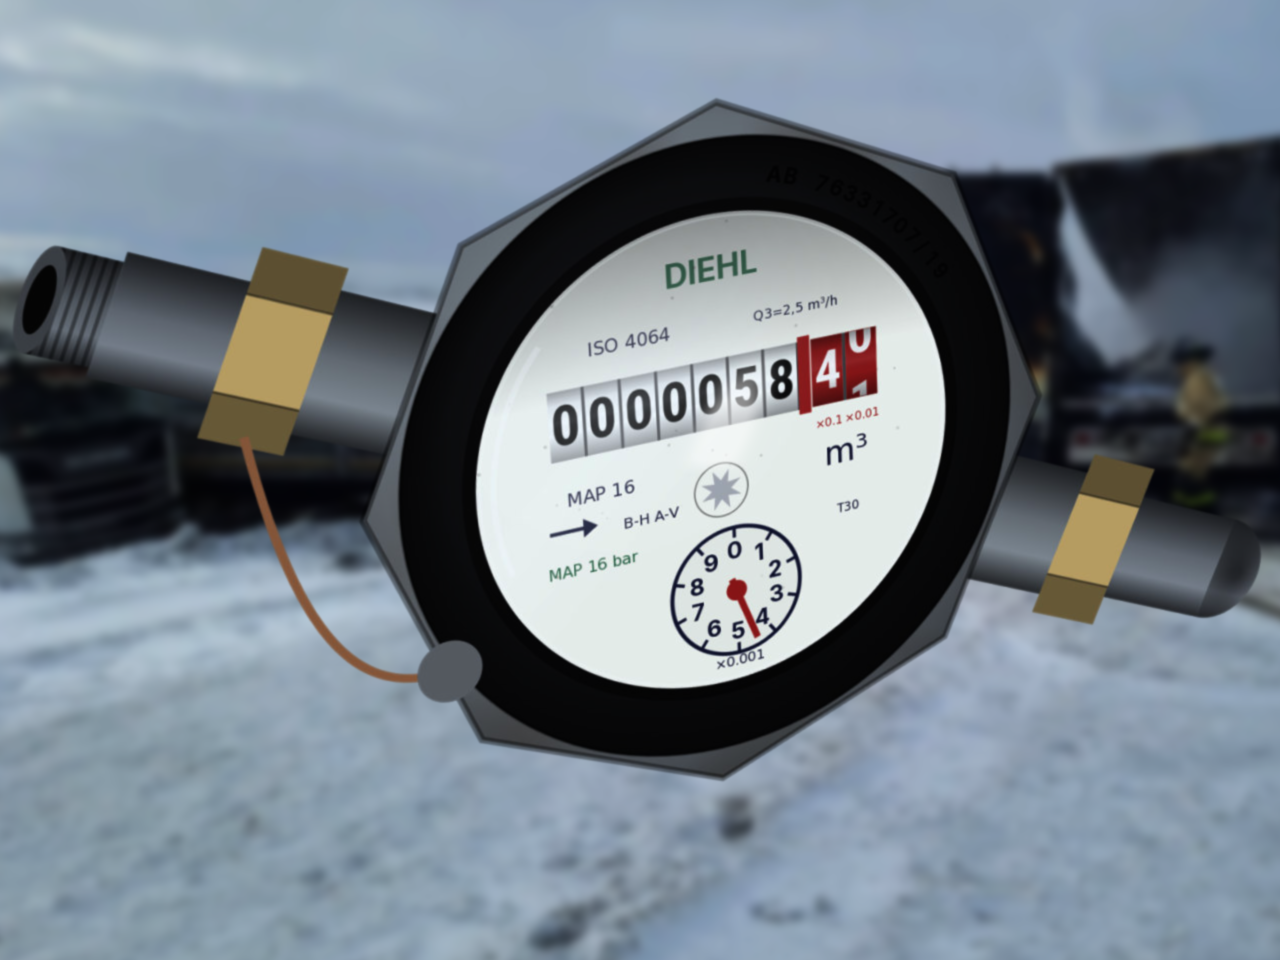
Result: 58.404m³
